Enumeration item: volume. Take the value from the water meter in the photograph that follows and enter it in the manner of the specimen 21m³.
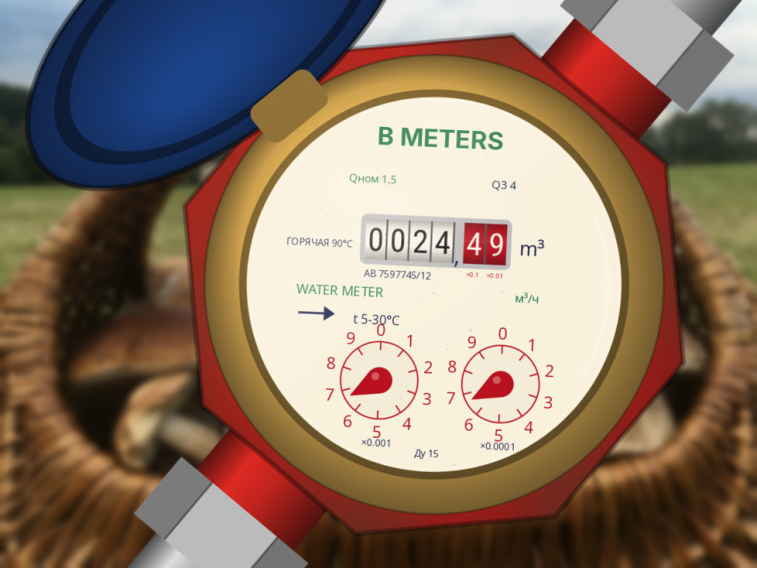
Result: 24.4966m³
